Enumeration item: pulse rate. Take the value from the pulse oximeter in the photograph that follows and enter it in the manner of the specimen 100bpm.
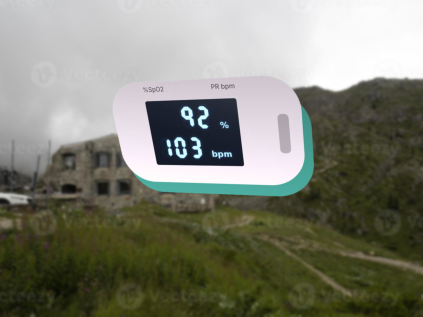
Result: 103bpm
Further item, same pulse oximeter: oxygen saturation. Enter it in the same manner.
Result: 92%
